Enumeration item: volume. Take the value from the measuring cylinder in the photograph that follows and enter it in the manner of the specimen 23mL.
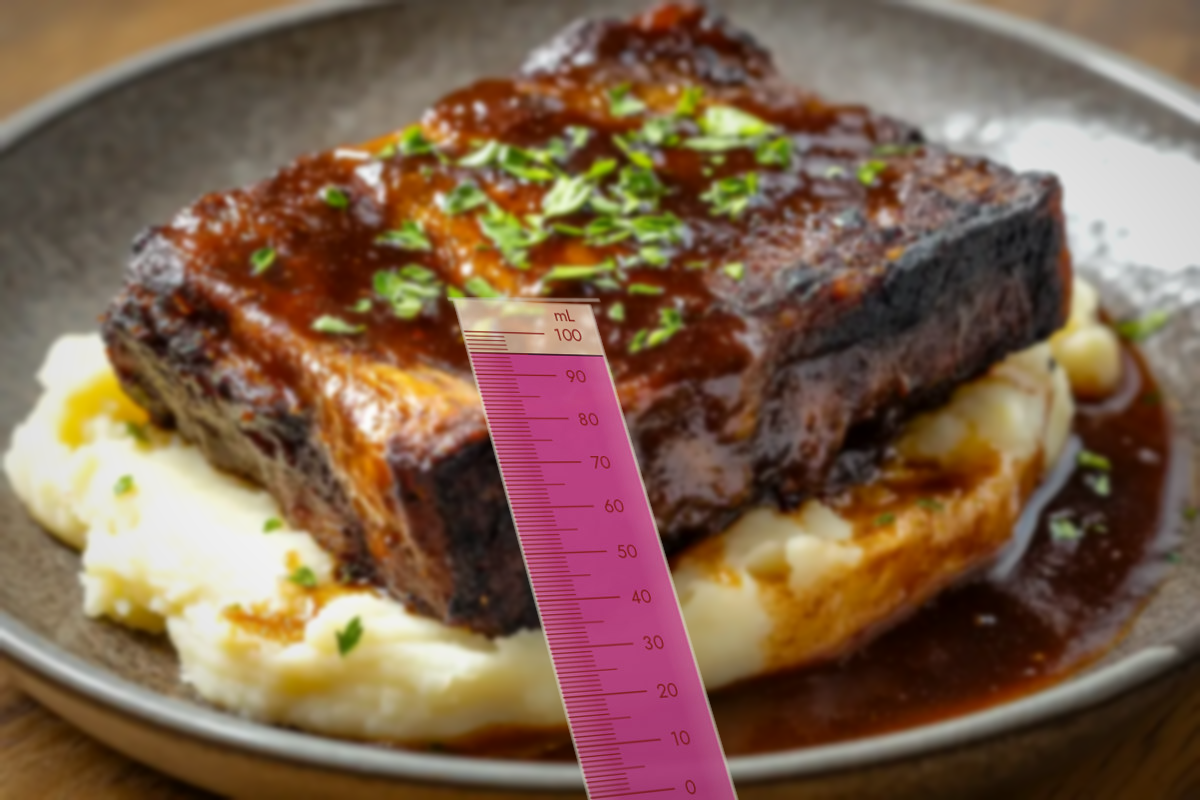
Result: 95mL
